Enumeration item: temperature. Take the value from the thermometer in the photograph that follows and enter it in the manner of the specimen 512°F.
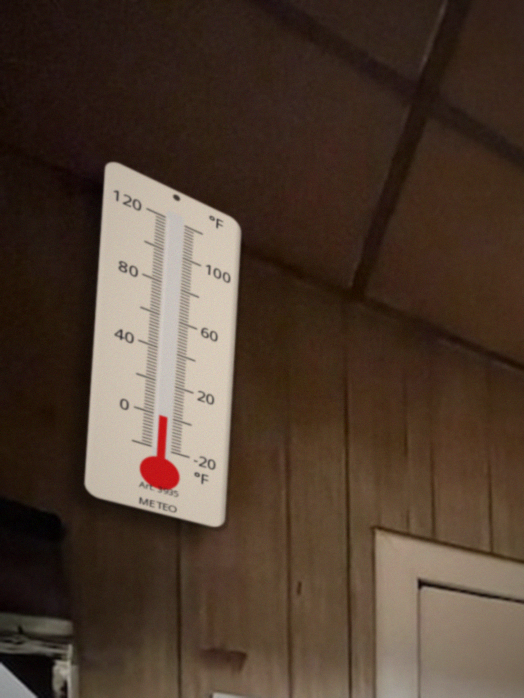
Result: 0°F
